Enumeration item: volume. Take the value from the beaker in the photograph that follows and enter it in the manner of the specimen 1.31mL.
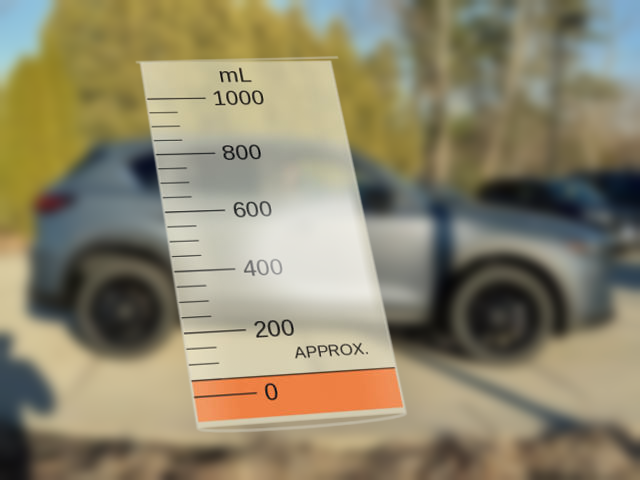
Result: 50mL
